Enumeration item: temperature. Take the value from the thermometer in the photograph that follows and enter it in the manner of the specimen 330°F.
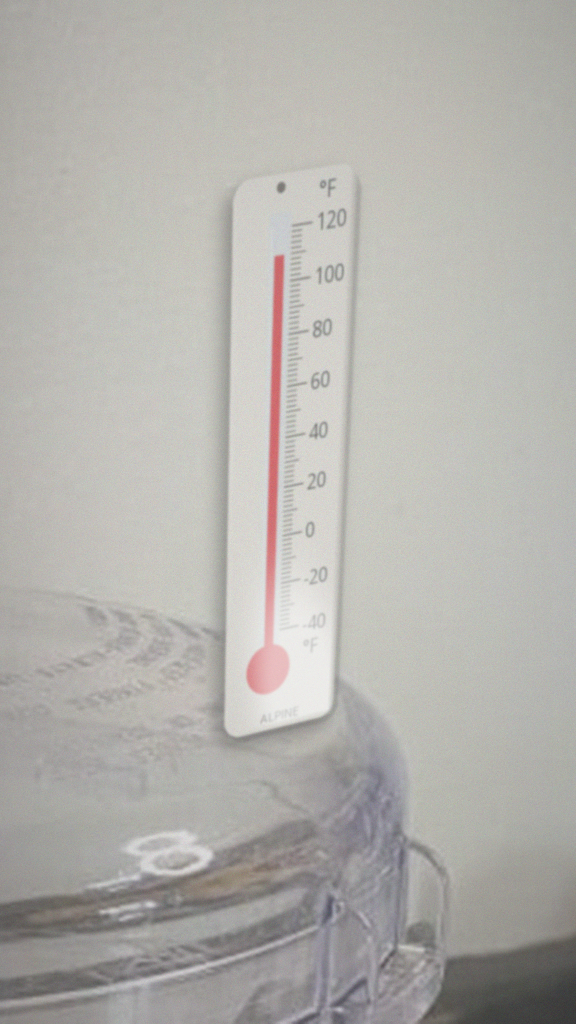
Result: 110°F
